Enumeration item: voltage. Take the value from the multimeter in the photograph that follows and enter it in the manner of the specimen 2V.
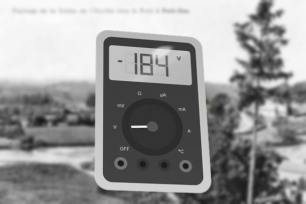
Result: -184V
